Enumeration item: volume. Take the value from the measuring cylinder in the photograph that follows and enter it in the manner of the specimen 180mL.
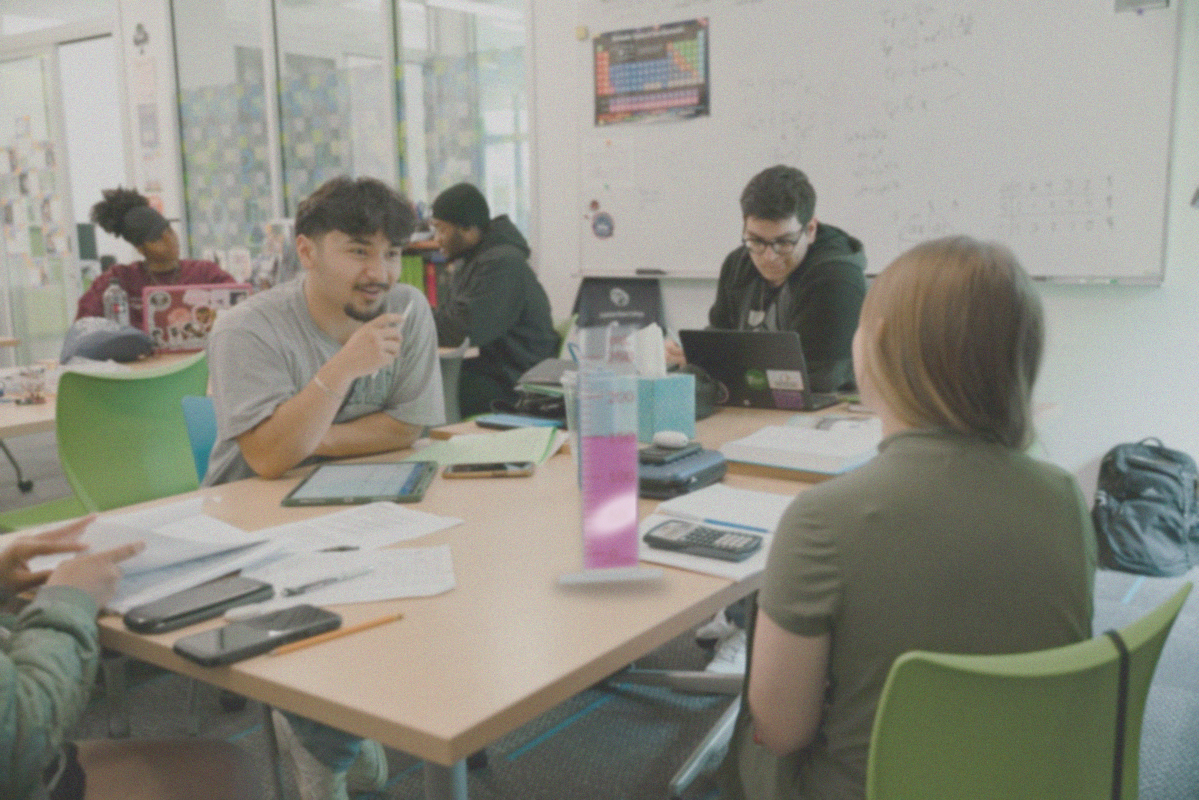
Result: 150mL
